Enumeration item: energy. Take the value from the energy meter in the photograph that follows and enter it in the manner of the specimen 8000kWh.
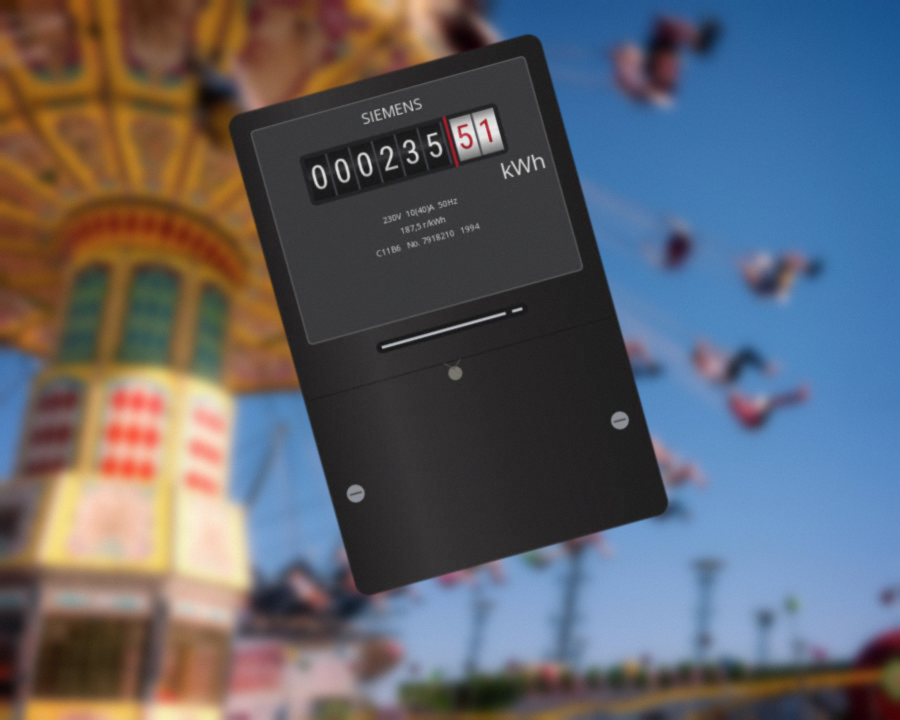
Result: 235.51kWh
